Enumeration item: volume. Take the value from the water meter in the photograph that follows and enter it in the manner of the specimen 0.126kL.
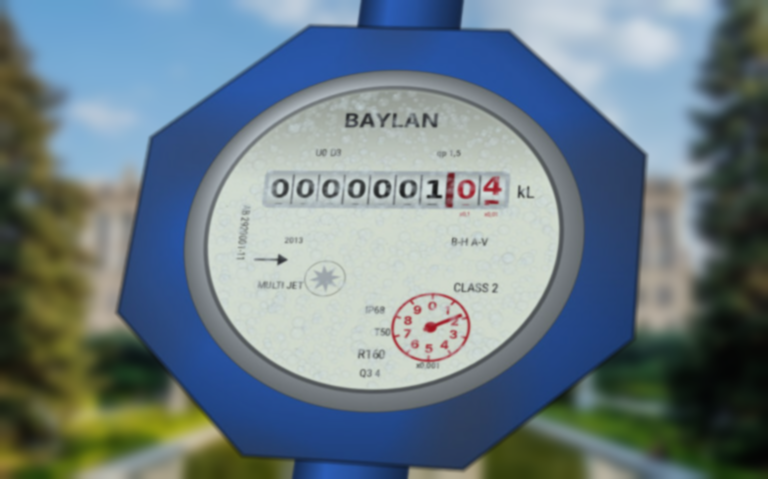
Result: 1.041kL
